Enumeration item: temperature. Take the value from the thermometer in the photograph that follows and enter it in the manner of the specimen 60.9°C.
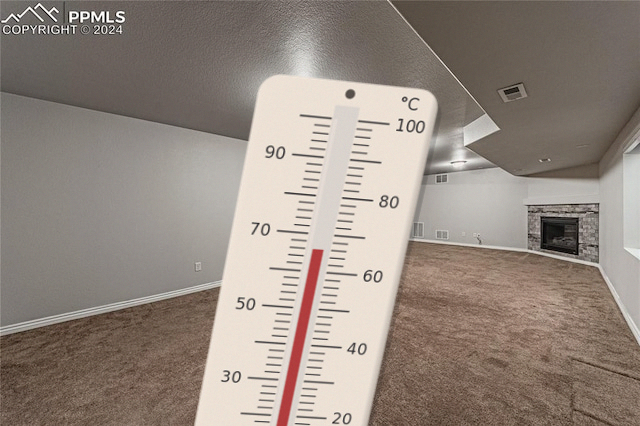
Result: 66°C
